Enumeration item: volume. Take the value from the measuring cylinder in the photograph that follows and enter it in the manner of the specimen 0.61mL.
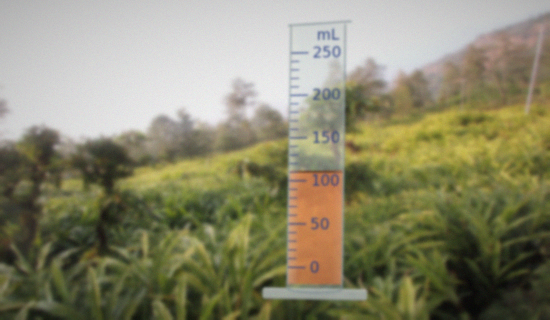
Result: 110mL
